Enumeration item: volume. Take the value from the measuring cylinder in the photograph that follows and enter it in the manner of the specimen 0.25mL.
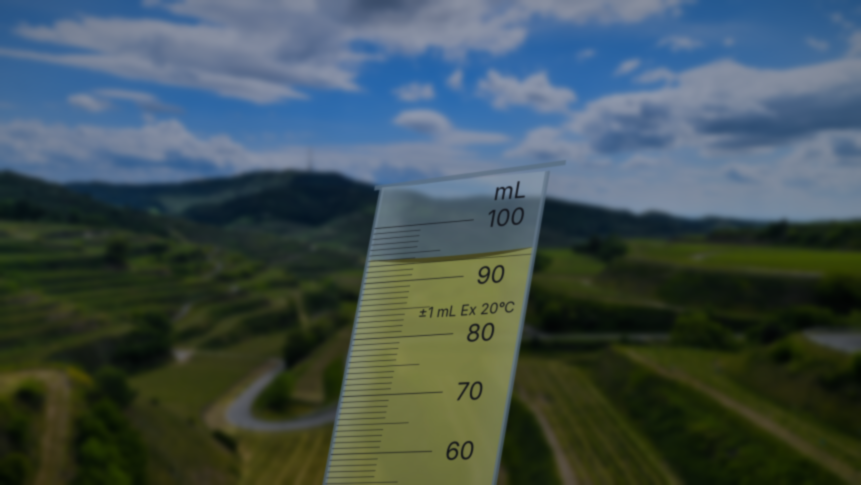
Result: 93mL
